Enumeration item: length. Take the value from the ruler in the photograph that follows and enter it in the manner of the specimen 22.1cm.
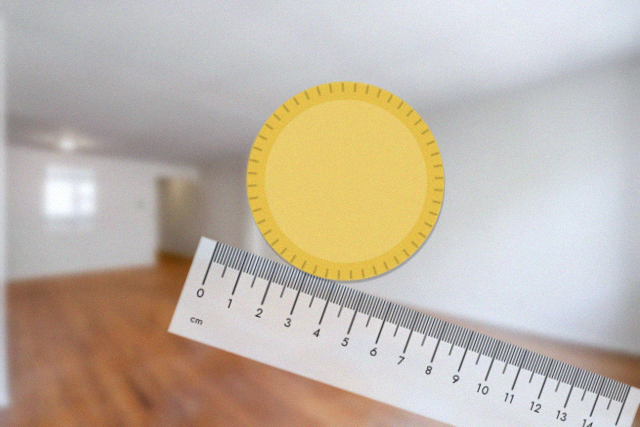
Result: 6.5cm
